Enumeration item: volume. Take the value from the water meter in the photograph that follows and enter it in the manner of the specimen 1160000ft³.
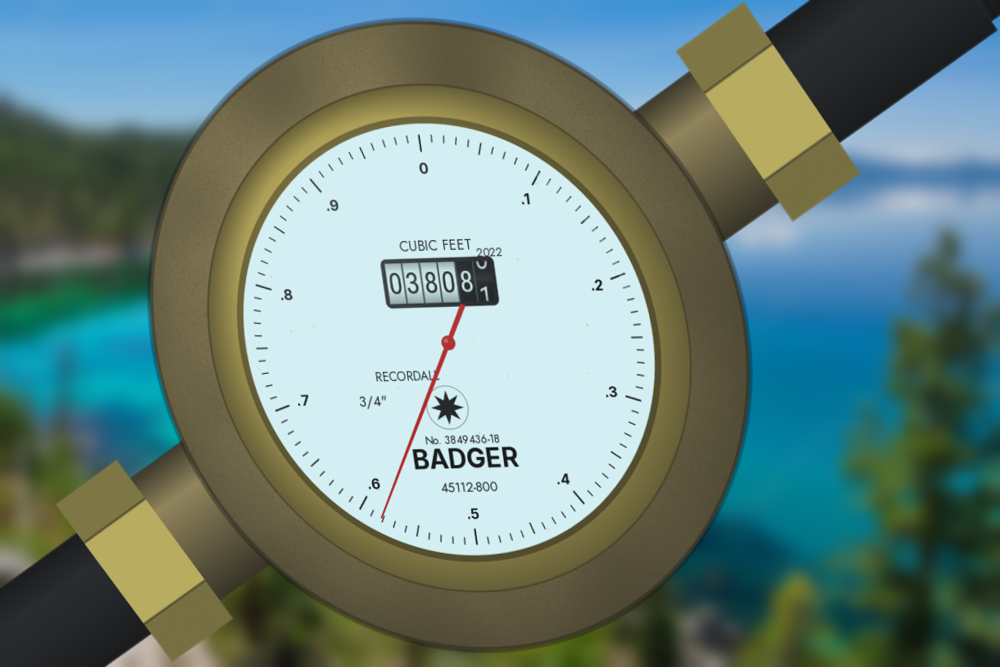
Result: 38080.58ft³
